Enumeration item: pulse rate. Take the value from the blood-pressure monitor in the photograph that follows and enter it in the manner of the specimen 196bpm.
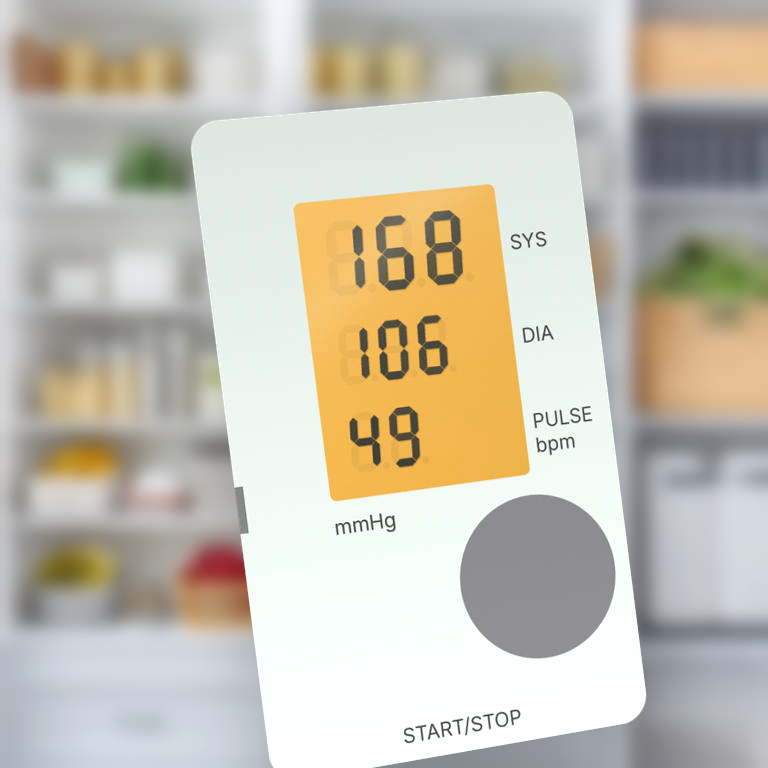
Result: 49bpm
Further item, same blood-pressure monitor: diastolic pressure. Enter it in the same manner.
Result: 106mmHg
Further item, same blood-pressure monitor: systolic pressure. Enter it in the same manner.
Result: 168mmHg
